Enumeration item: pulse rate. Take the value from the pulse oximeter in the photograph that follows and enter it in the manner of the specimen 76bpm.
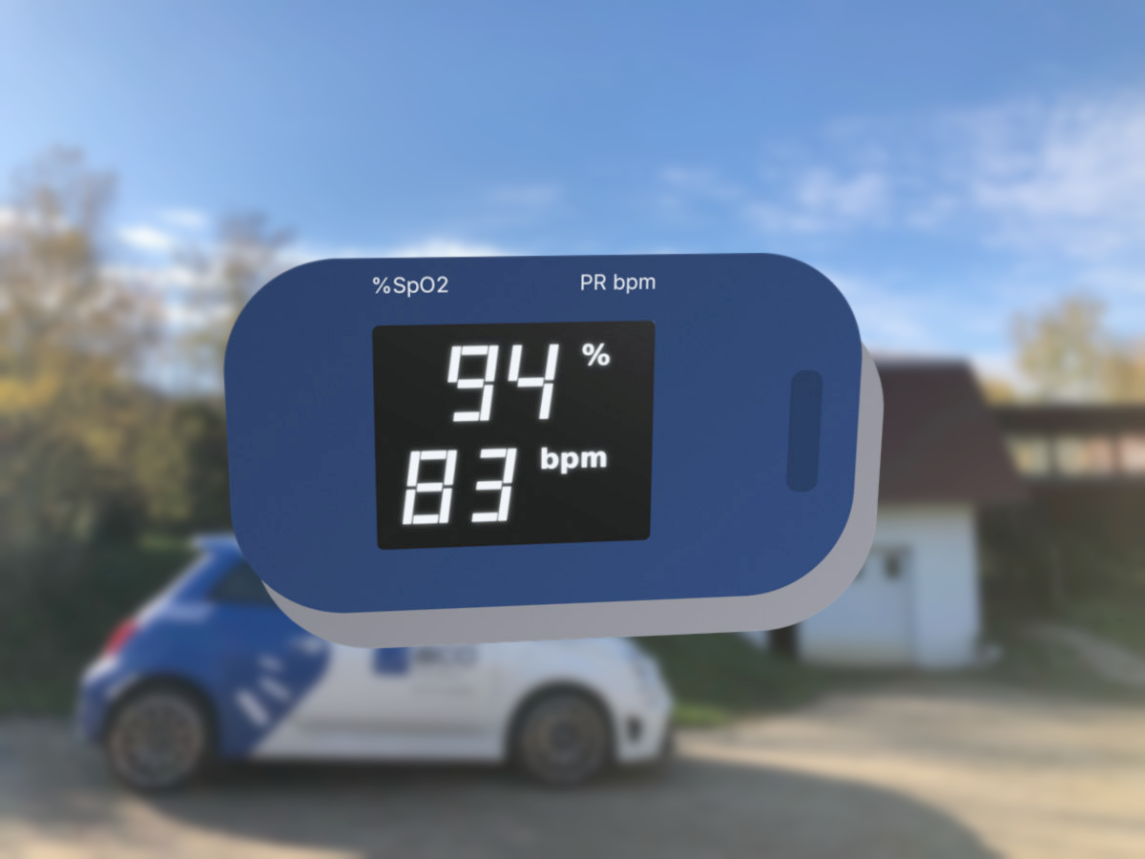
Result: 83bpm
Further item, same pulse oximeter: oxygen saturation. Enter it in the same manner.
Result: 94%
